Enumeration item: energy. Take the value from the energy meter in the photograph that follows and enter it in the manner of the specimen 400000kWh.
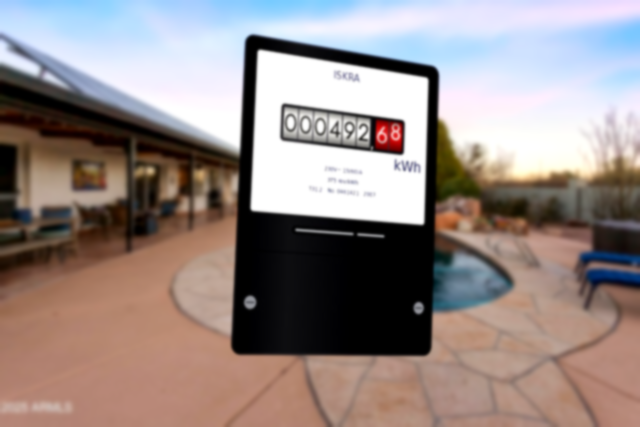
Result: 492.68kWh
